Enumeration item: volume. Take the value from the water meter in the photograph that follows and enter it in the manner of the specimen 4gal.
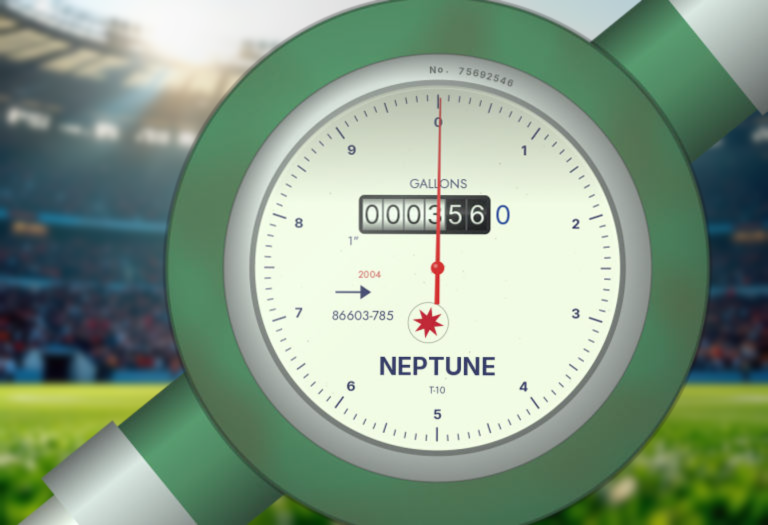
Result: 3560.0gal
